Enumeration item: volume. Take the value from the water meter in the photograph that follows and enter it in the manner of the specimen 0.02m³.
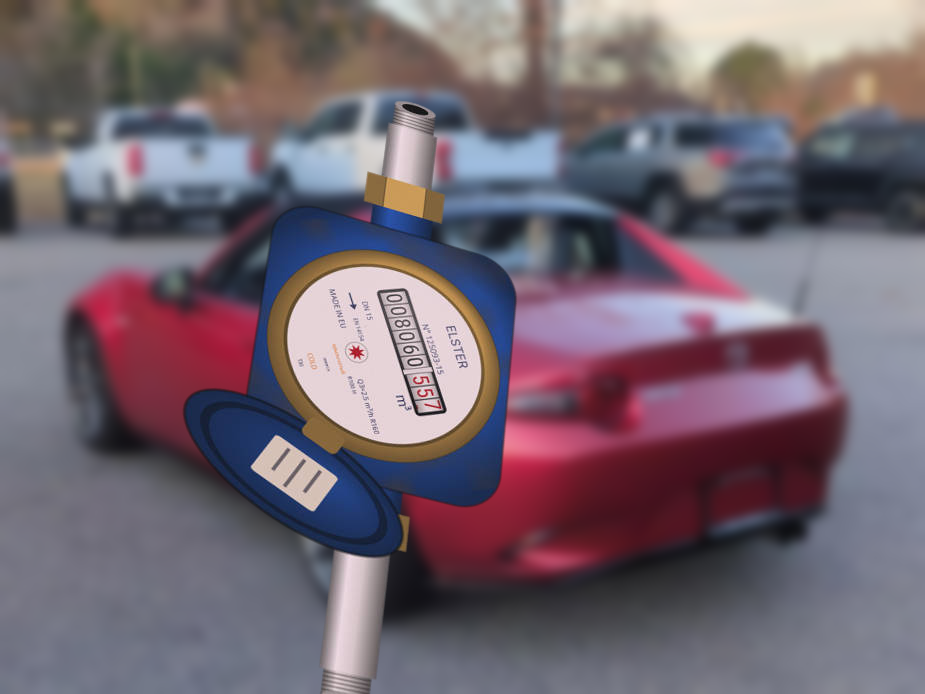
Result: 8060.557m³
